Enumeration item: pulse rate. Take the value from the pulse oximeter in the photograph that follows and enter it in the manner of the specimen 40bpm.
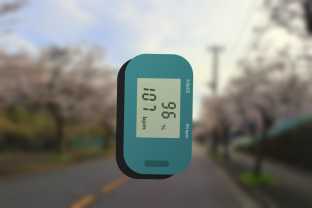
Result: 107bpm
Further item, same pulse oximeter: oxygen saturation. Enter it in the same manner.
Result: 96%
